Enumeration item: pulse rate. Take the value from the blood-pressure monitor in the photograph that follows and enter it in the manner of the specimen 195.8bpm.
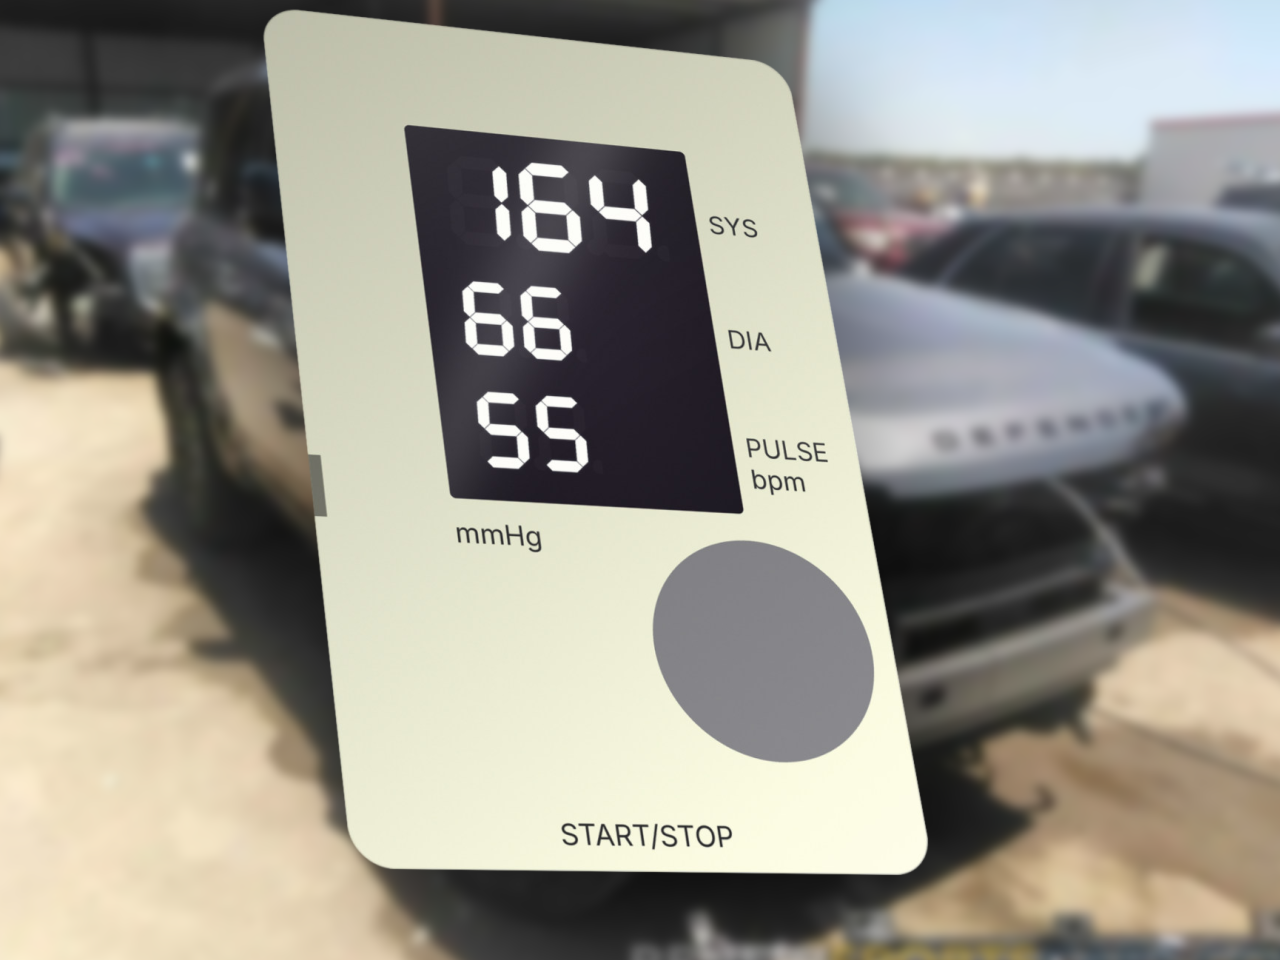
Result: 55bpm
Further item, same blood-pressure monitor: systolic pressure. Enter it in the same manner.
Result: 164mmHg
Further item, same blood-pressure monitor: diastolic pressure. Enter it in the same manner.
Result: 66mmHg
